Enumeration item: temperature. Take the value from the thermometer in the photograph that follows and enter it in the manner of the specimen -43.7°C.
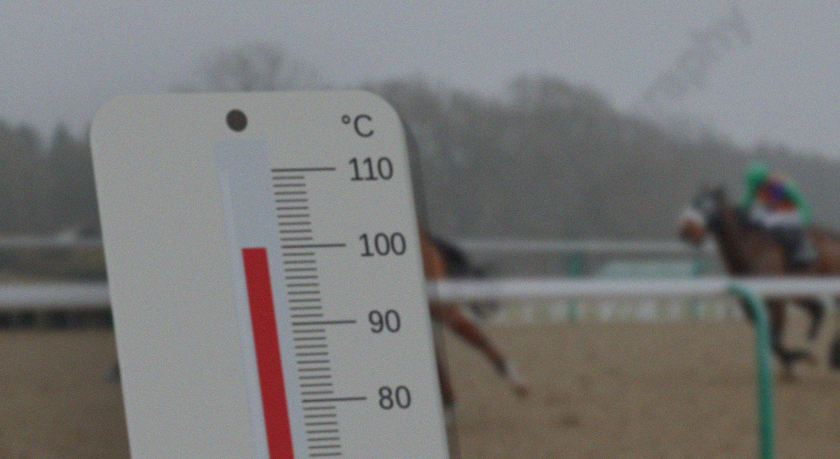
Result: 100°C
